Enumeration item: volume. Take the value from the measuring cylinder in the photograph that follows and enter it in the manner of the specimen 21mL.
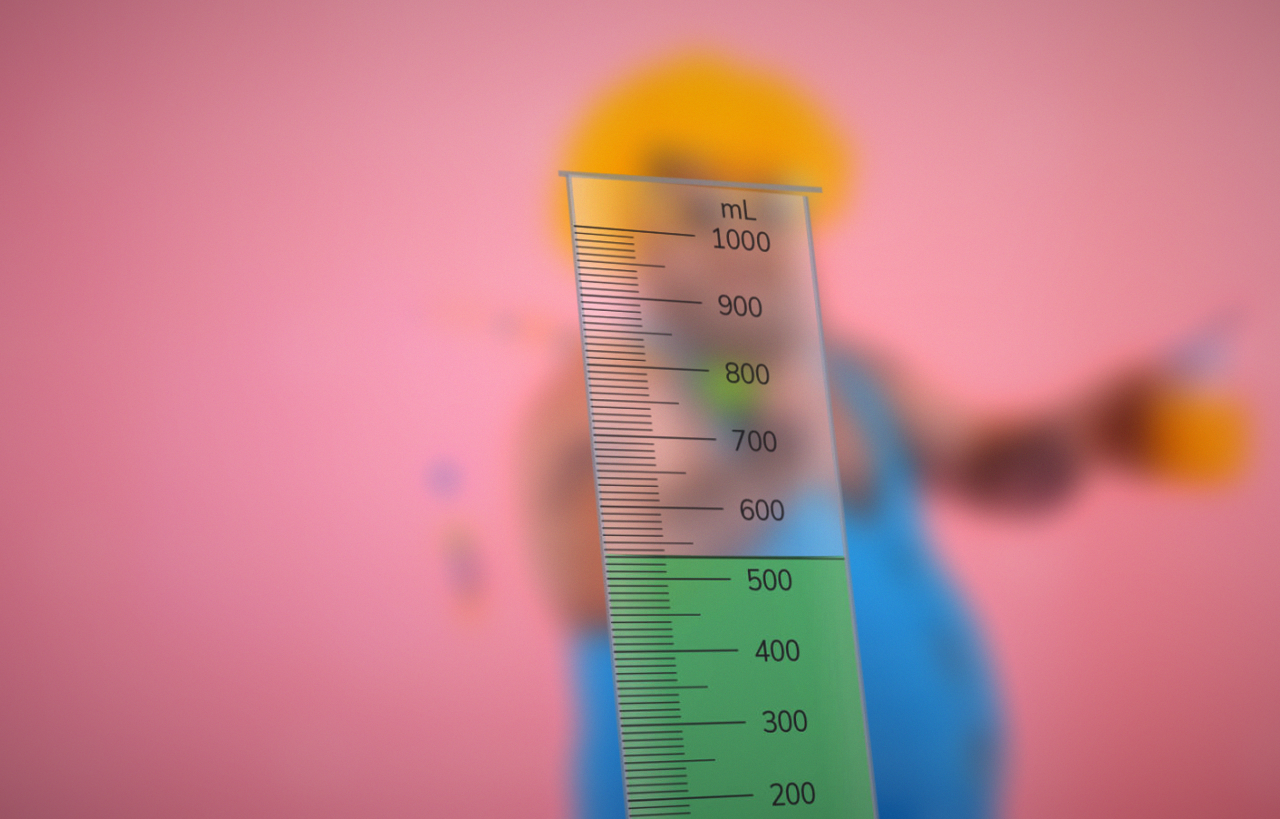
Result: 530mL
